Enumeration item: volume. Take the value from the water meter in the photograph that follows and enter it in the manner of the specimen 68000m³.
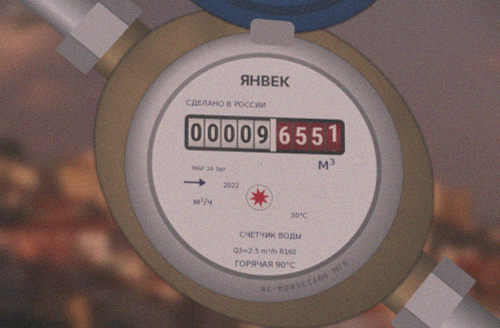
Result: 9.6551m³
